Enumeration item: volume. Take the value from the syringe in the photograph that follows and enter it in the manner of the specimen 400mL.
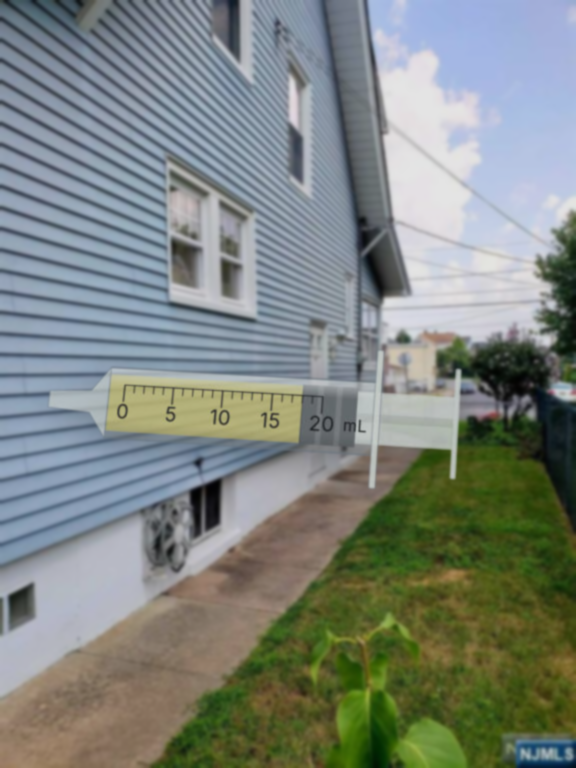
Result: 18mL
